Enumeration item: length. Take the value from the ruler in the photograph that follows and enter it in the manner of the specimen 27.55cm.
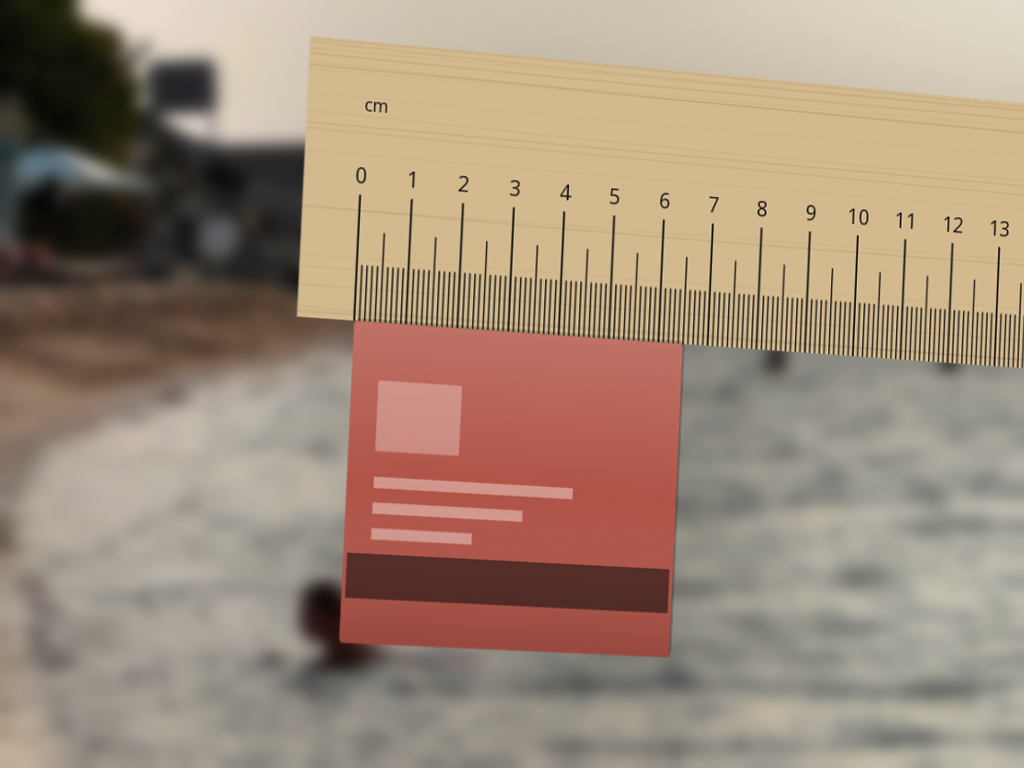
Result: 6.5cm
